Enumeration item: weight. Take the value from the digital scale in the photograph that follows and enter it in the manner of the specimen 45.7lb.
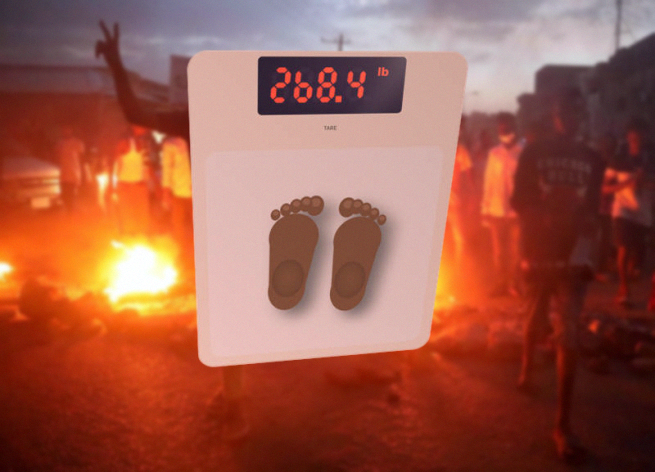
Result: 268.4lb
